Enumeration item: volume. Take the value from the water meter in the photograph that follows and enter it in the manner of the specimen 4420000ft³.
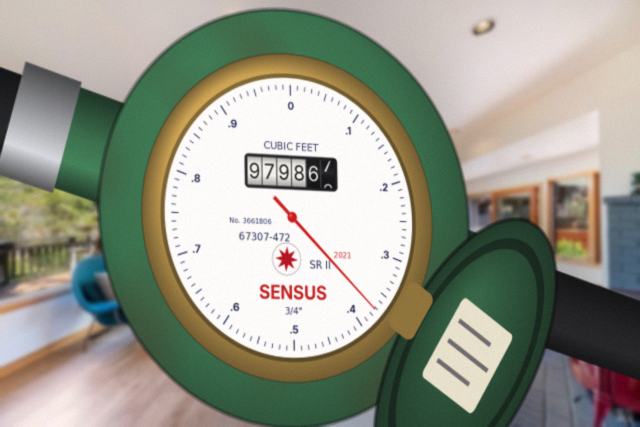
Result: 979867.37ft³
